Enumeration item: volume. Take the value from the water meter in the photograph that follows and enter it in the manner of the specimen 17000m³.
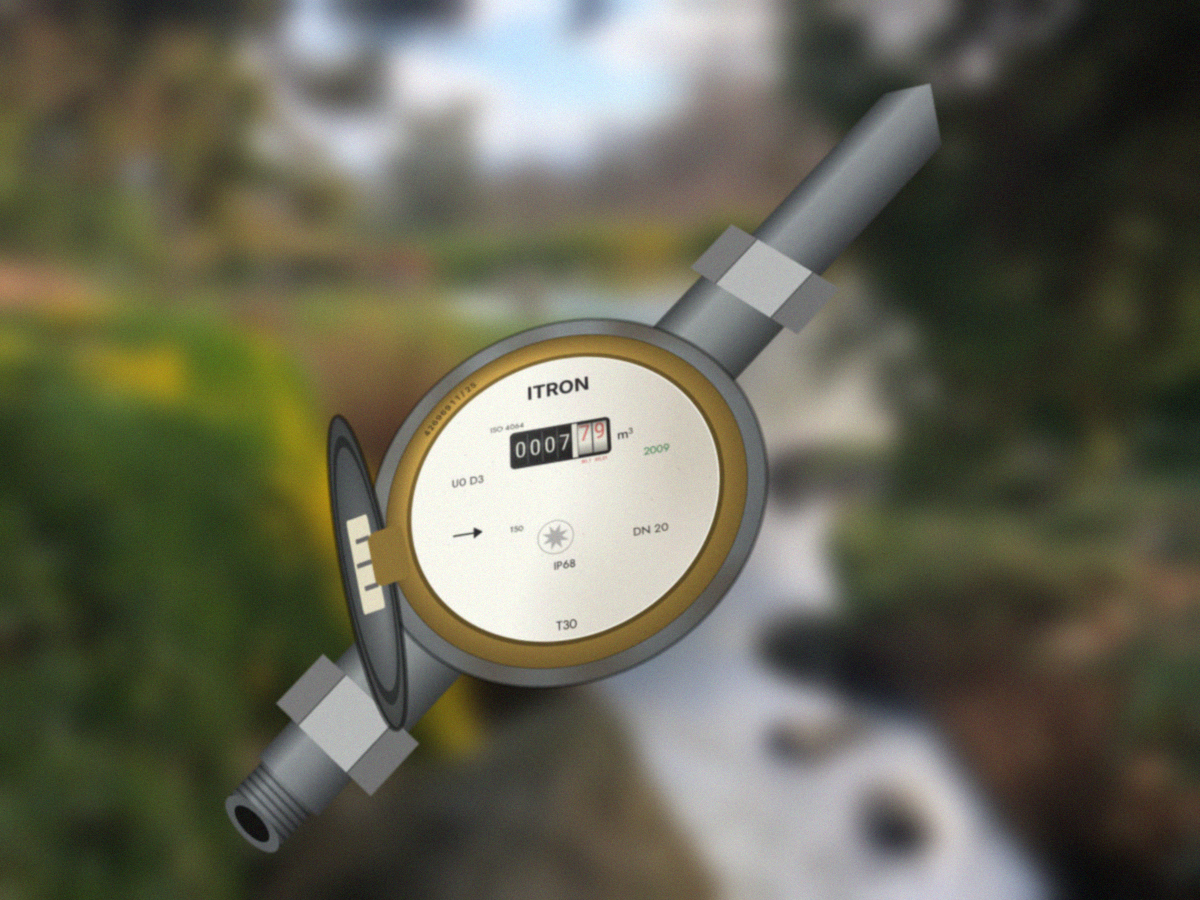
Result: 7.79m³
